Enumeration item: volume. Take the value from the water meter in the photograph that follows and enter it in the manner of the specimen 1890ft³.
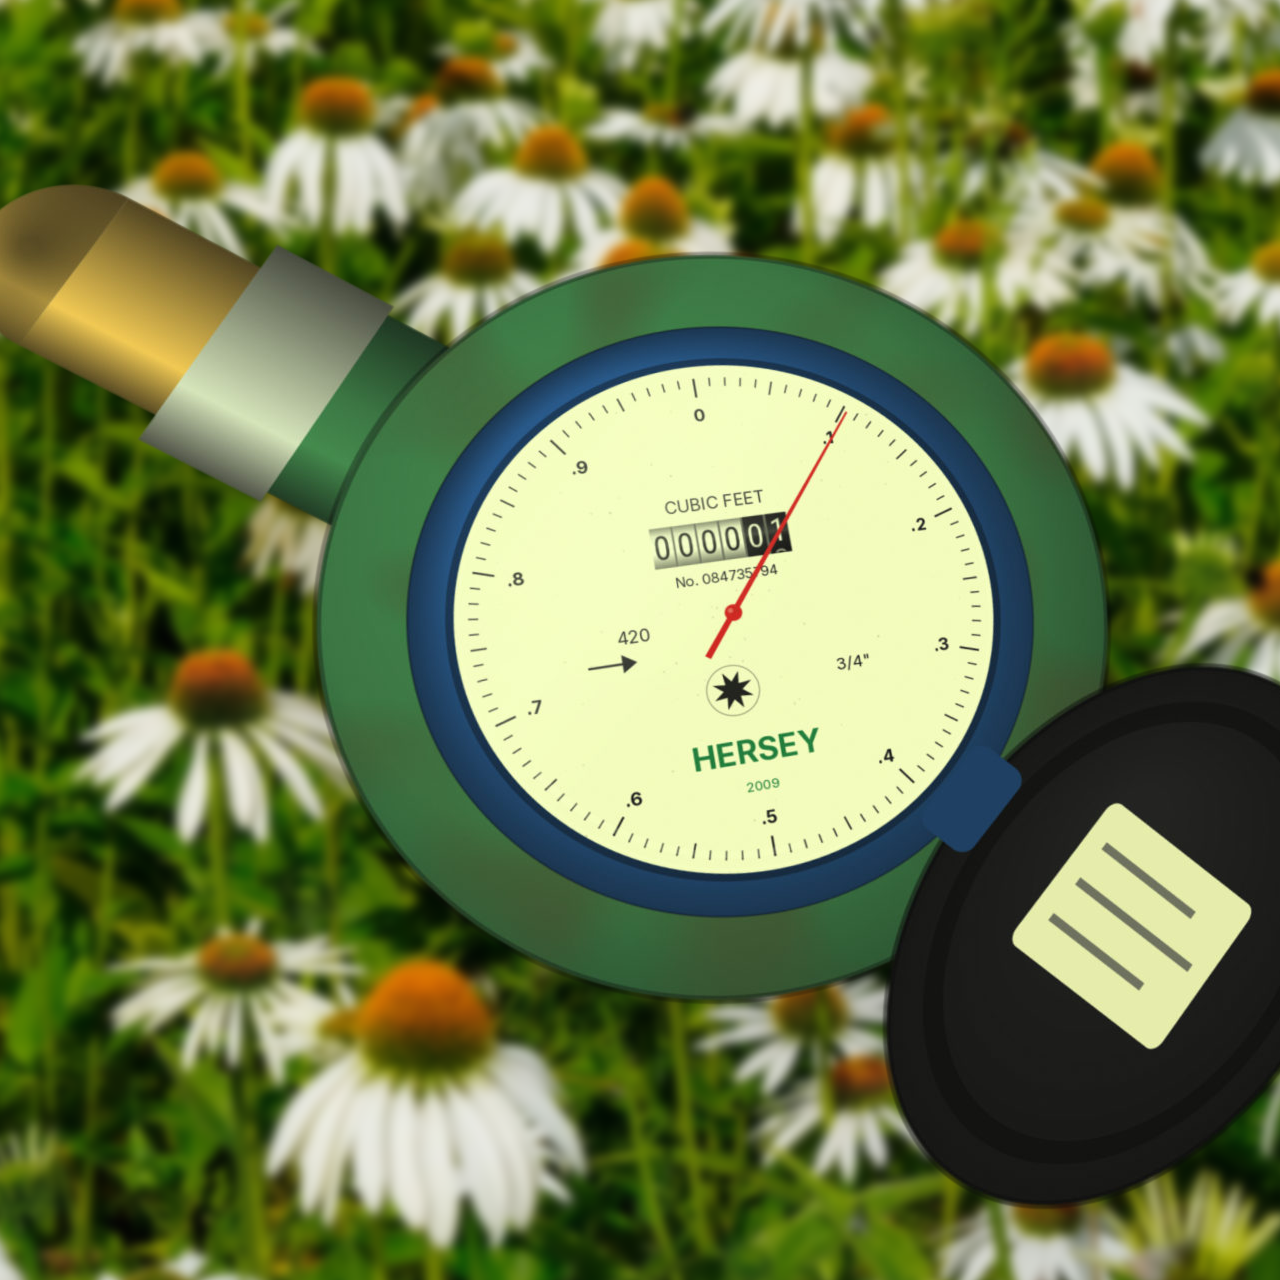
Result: 1.10ft³
